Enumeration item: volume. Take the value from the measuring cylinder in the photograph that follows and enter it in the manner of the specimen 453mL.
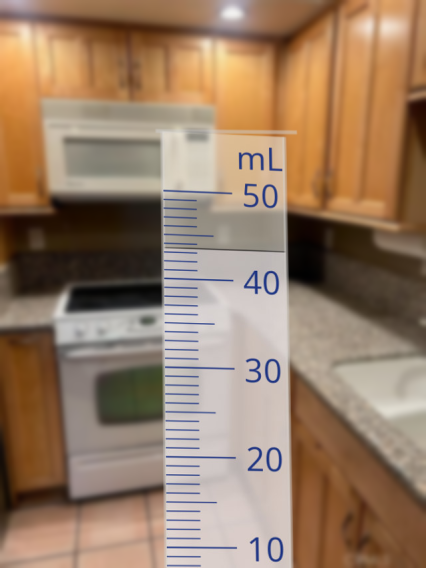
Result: 43.5mL
